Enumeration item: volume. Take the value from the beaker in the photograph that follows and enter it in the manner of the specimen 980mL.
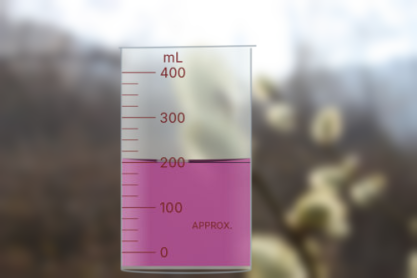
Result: 200mL
